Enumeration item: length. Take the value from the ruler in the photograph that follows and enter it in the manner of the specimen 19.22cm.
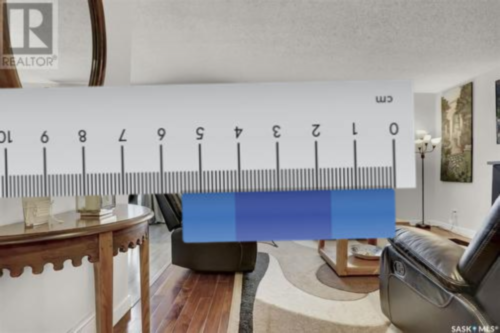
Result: 5.5cm
